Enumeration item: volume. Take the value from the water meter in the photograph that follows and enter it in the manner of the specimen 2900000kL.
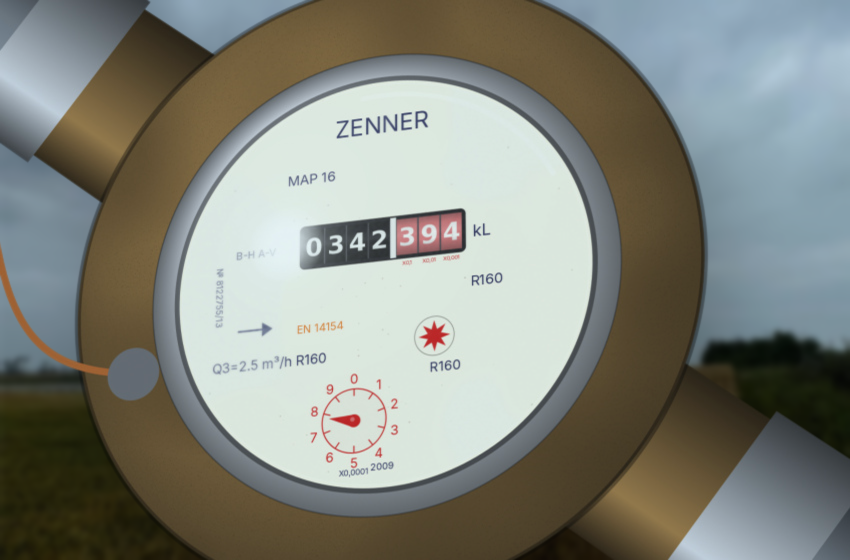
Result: 342.3947kL
